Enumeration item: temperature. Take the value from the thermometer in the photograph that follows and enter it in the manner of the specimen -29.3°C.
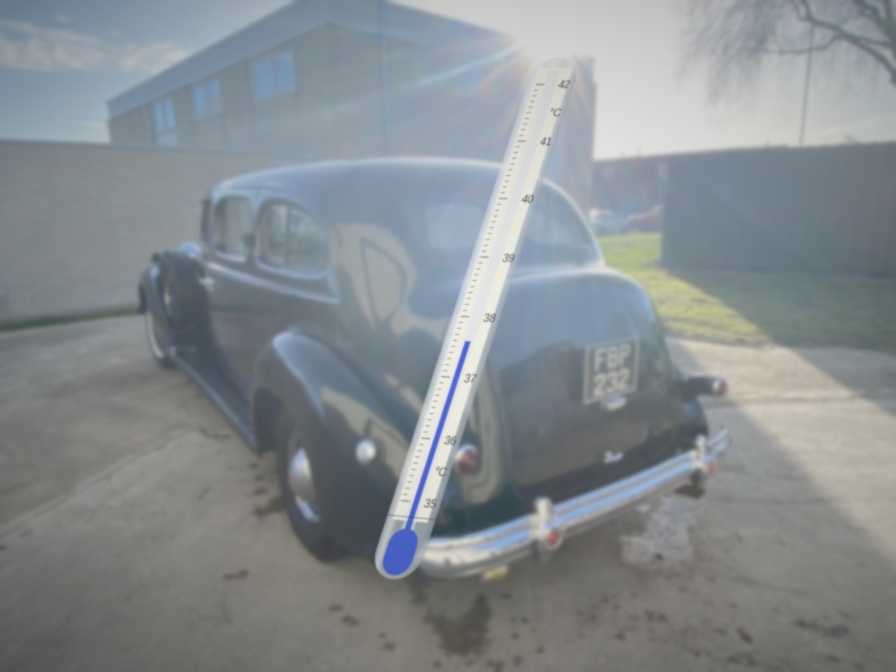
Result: 37.6°C
